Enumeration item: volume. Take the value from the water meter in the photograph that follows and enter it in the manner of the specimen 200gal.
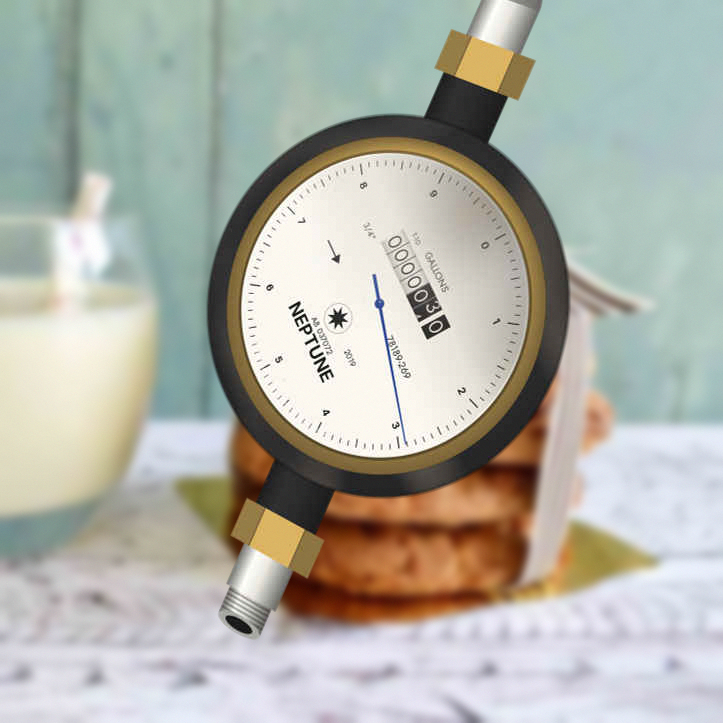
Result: 32.9gal
